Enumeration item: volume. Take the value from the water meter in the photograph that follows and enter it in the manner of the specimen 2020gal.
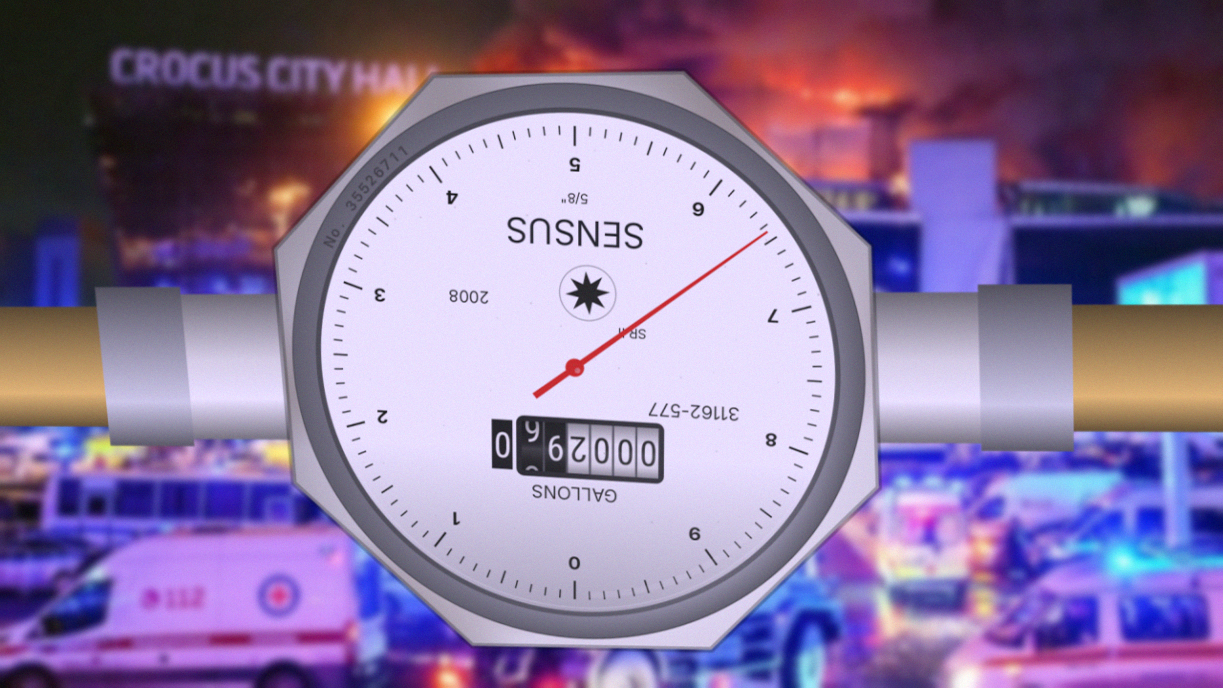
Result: 2956.4gal
